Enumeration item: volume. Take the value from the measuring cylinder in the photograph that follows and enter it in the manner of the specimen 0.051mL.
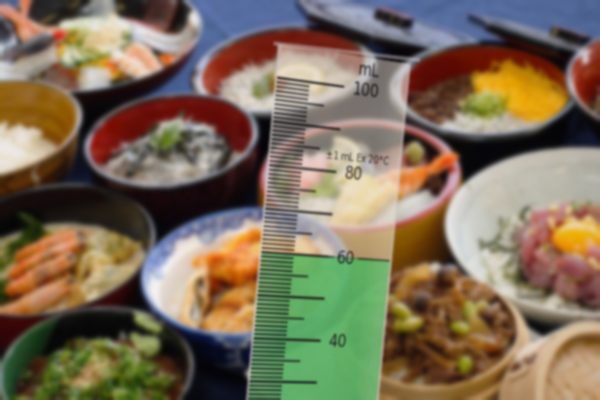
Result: 60mL
